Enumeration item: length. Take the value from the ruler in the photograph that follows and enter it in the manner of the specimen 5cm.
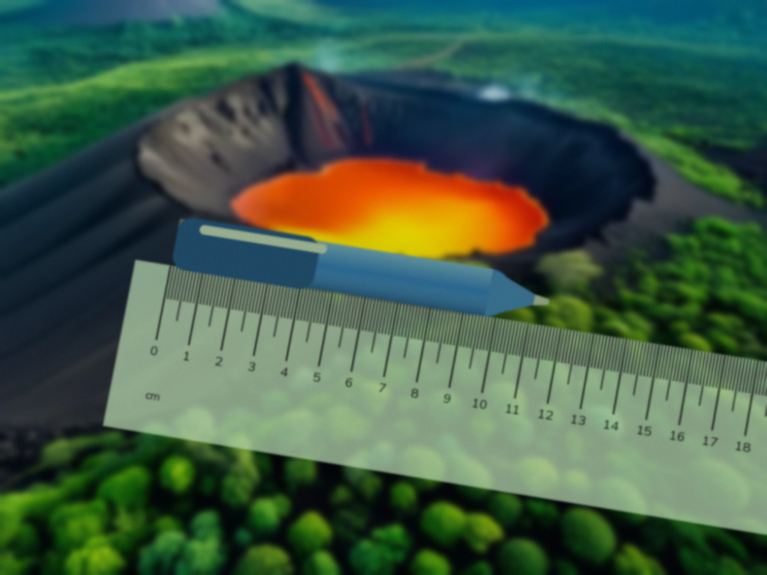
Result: 11.5cm
